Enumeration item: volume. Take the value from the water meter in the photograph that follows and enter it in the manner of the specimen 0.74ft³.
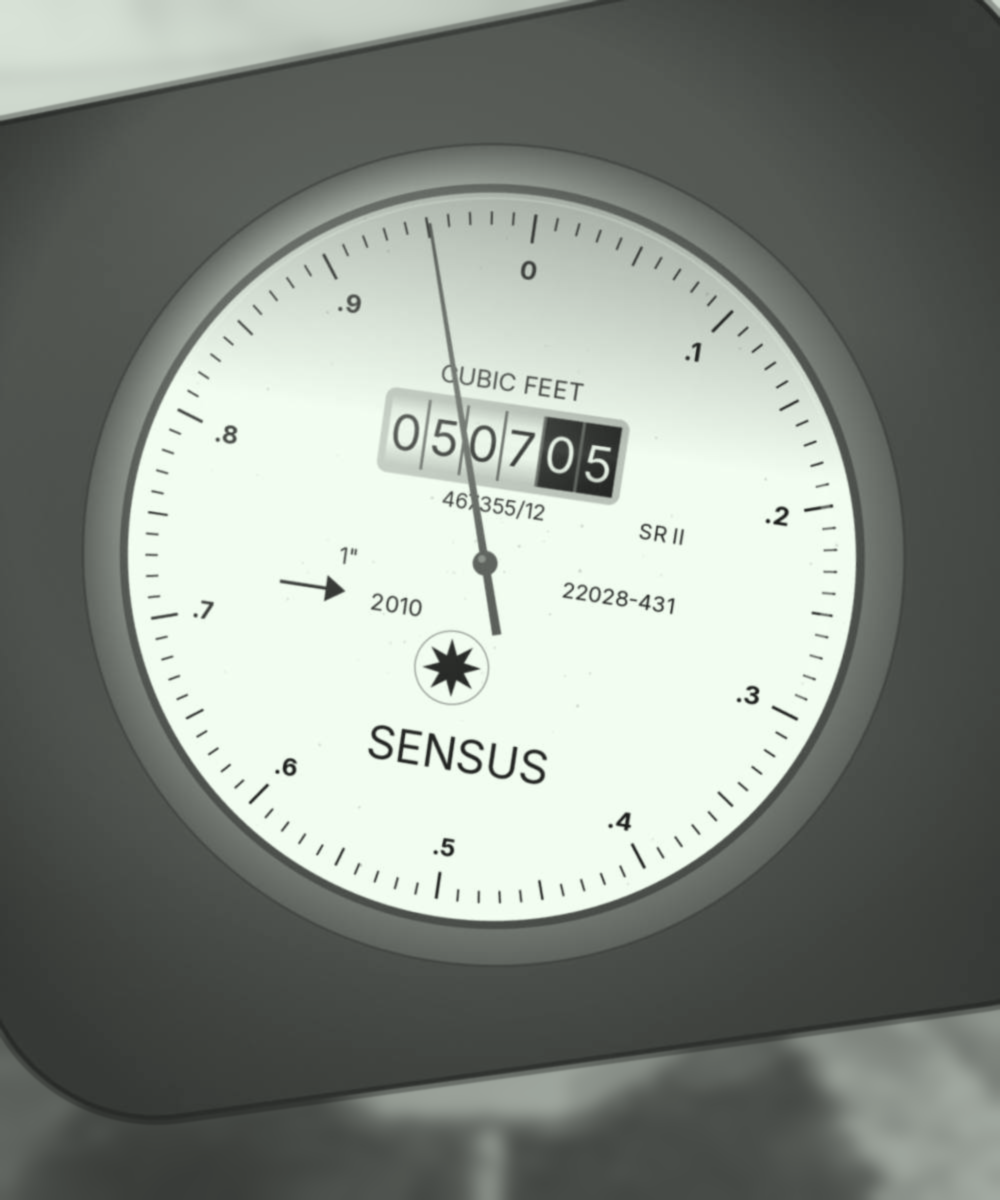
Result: 50704.95ft³
